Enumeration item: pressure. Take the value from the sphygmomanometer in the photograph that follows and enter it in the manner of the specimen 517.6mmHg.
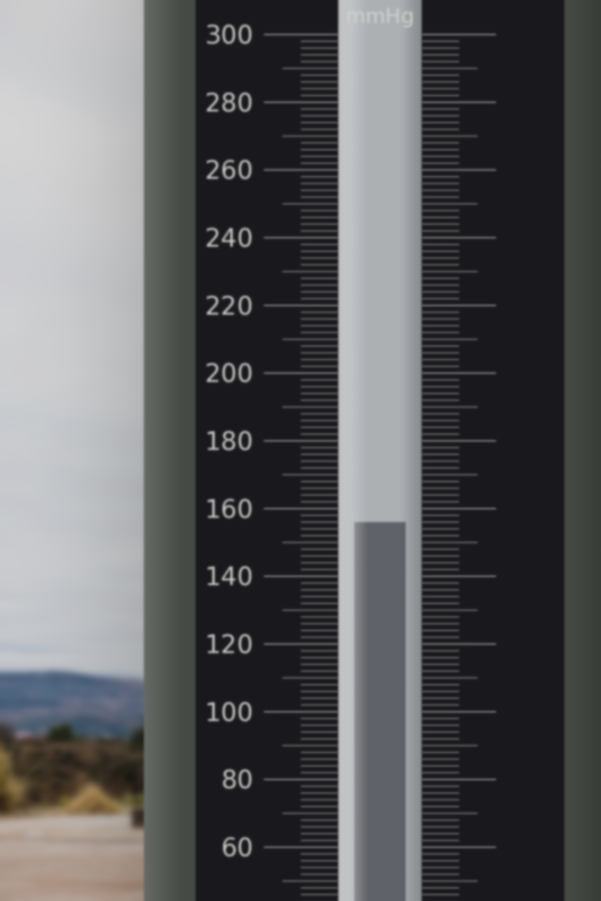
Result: 156mmHg
